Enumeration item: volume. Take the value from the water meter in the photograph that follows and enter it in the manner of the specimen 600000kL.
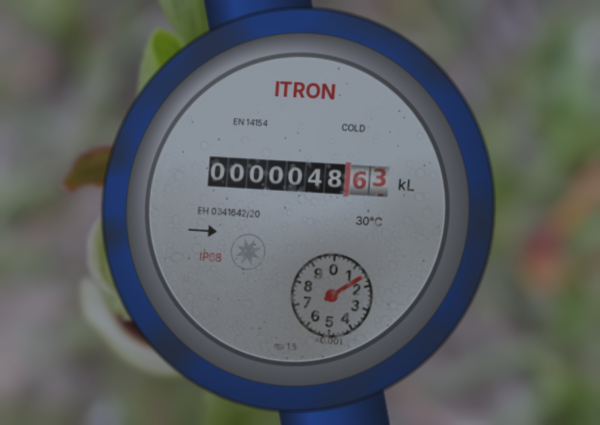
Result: 48.631kL
